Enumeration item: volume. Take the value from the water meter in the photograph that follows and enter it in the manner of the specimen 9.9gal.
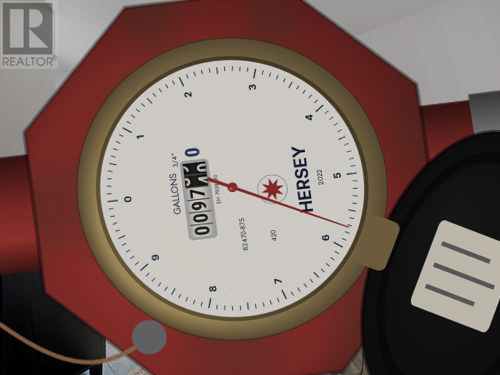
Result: 97395.7gal
